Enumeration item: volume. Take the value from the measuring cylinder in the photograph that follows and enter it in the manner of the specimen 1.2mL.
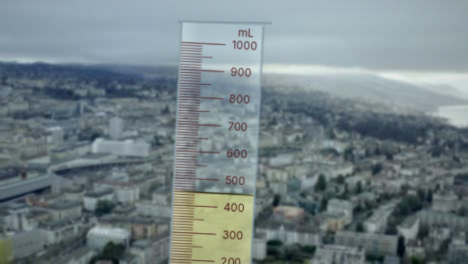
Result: 450mL
